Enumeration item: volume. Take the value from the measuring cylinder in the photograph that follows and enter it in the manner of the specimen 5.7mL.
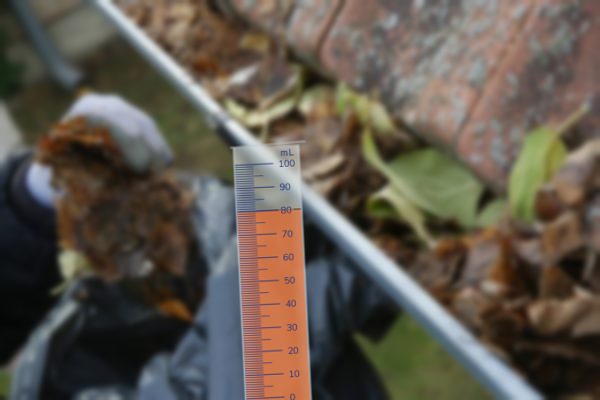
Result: 80mL
